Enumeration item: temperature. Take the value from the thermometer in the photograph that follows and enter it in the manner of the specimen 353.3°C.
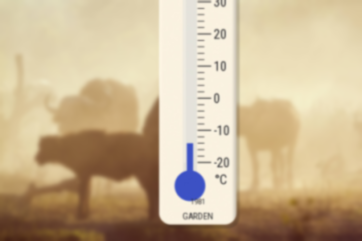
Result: -14°C
